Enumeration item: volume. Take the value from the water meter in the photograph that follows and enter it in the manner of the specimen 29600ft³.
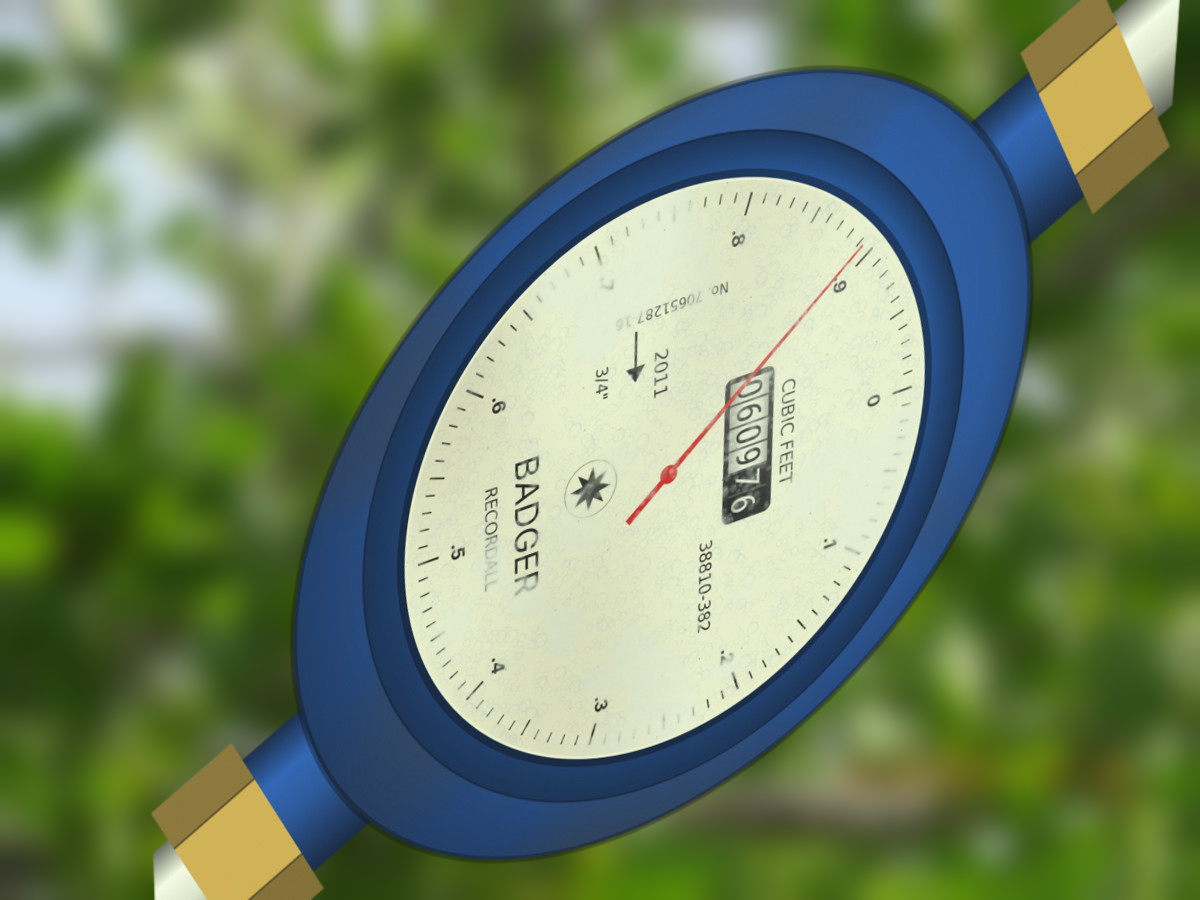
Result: 60975.89ft³
